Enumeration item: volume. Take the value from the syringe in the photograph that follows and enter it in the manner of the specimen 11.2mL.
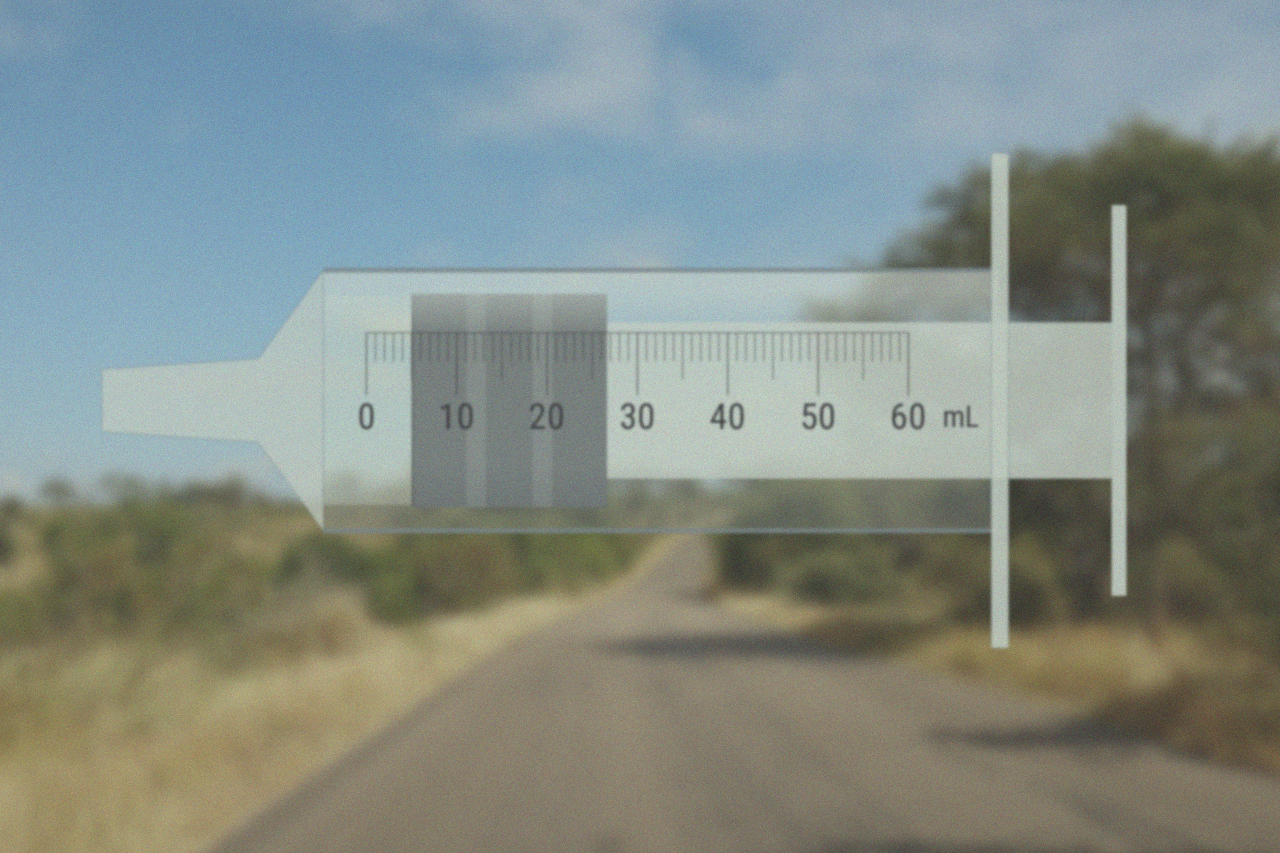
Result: 5mL
